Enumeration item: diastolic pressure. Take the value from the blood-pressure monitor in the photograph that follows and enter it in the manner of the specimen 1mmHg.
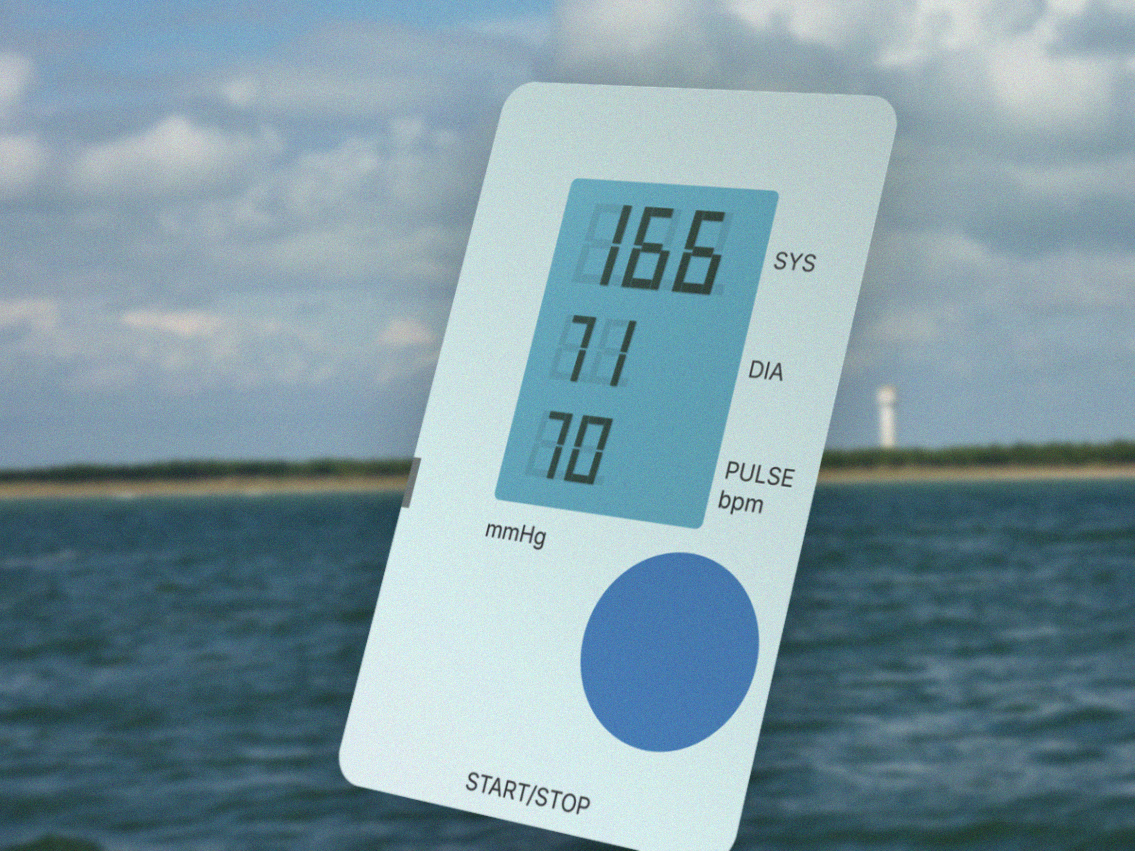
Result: 71mmHg
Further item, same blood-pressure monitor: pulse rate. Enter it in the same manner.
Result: 70bpm
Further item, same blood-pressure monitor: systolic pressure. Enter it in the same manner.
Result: 166mmHg
